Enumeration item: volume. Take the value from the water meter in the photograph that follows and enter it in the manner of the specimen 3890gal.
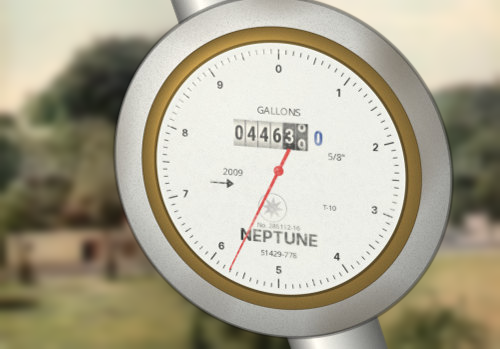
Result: 446385.7gal
